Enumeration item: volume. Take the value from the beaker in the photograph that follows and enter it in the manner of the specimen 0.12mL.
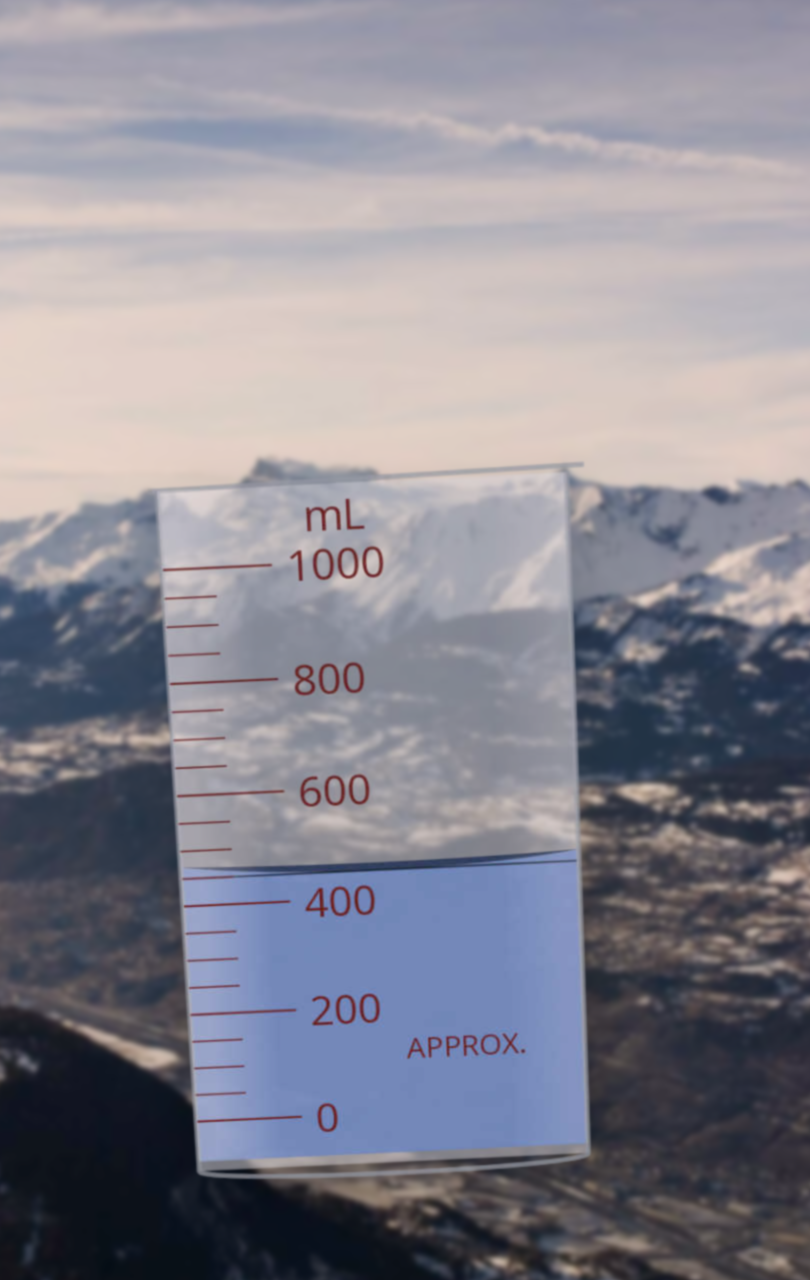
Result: 450mL
